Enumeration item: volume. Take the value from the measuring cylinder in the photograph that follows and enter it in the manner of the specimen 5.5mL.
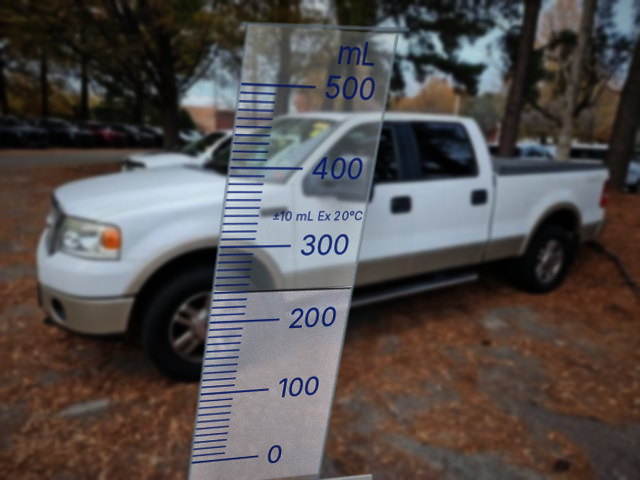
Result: 240mL
